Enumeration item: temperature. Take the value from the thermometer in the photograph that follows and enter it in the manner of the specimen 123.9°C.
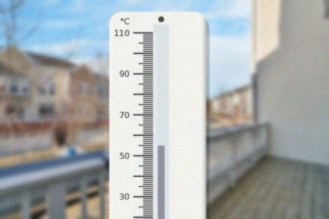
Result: 55°C
